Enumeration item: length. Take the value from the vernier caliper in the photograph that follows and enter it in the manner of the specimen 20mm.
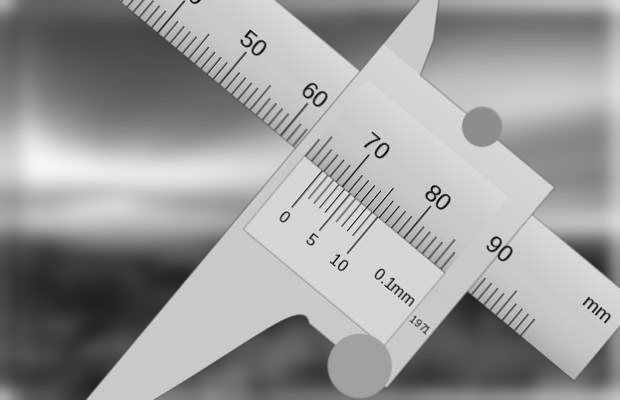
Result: 66.8mm
